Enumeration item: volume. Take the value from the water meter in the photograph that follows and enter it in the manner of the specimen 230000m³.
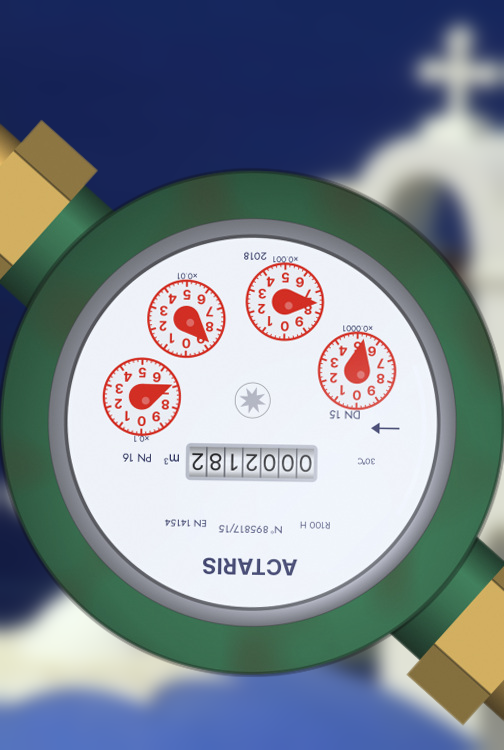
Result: 2182.6875m³
